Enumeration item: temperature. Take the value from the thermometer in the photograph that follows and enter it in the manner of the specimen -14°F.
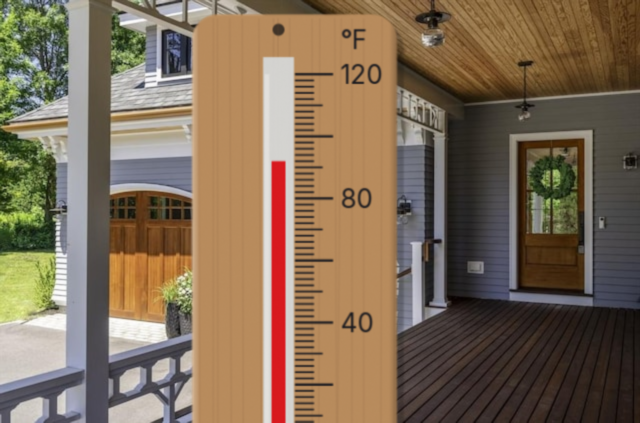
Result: 92°F
